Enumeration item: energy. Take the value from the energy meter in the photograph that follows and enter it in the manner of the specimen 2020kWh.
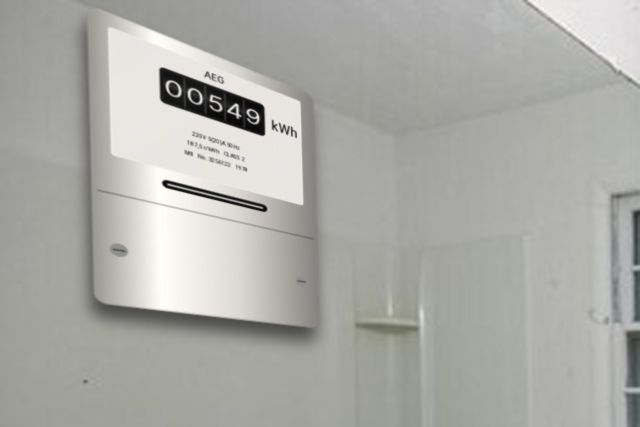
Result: 549kWh
